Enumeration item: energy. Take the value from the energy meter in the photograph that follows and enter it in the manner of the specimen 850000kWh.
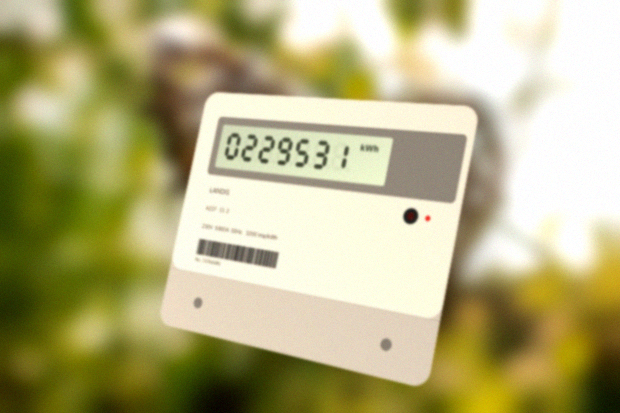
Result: 229531kWh
